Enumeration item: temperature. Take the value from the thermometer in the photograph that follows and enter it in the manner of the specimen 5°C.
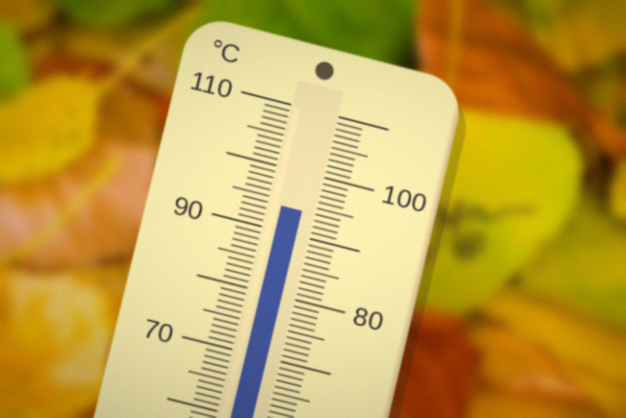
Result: 94°C
